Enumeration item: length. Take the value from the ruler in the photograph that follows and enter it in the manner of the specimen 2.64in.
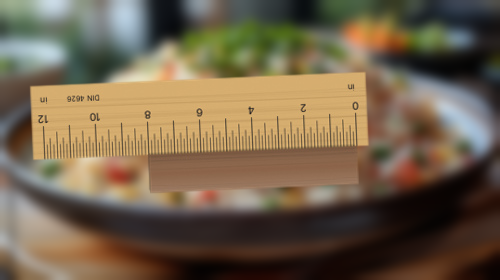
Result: 8in
